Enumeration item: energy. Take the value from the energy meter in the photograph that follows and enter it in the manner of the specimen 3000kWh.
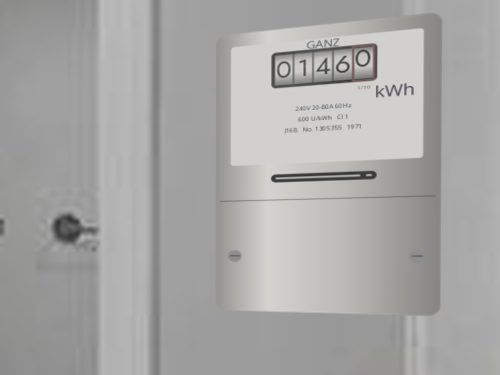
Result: 146.0kWh
